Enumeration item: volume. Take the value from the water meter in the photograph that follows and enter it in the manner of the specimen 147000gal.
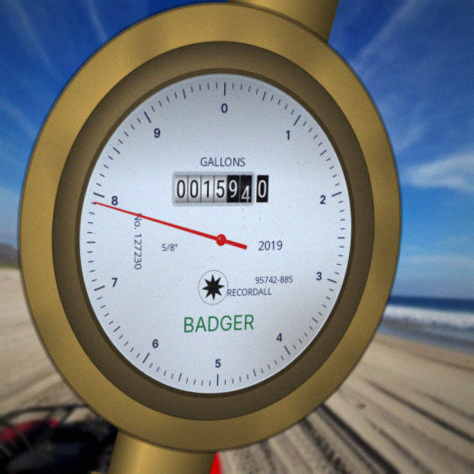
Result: 15937.9gal
